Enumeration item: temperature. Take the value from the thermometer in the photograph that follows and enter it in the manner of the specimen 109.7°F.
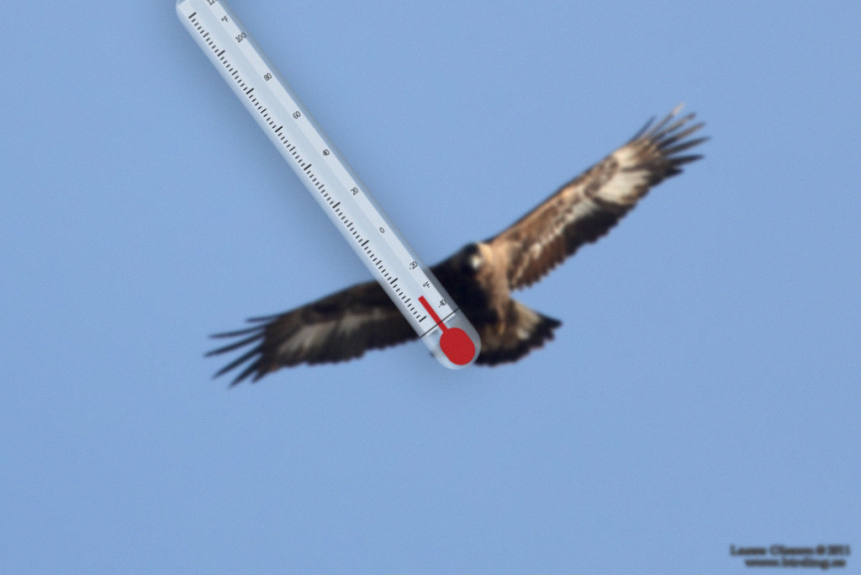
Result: -32°F
